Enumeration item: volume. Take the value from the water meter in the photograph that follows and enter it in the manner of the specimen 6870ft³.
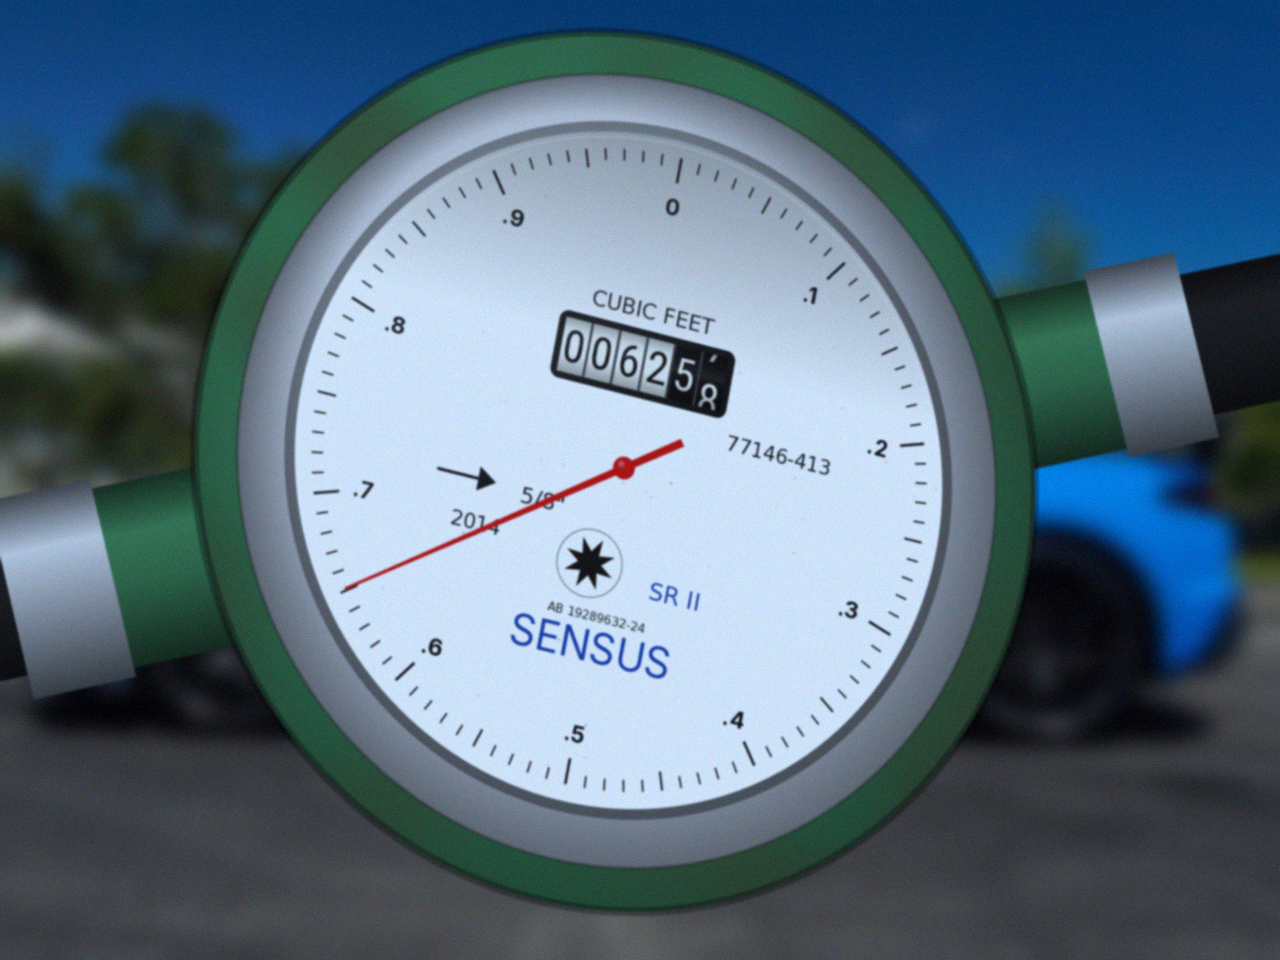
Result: 6257.65ft³
